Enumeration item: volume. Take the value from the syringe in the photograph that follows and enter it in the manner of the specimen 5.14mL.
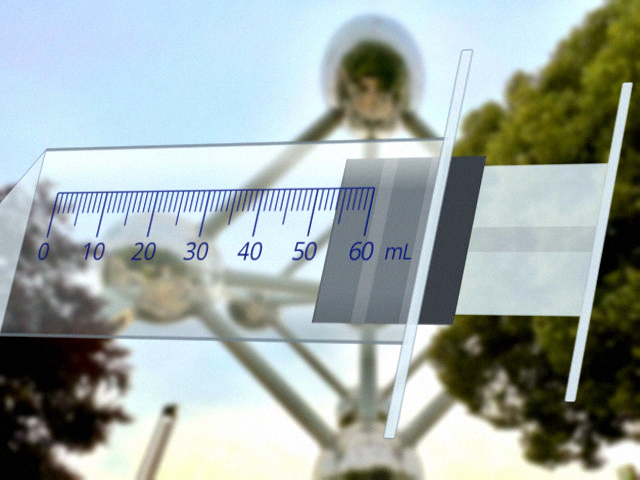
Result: 54mL
